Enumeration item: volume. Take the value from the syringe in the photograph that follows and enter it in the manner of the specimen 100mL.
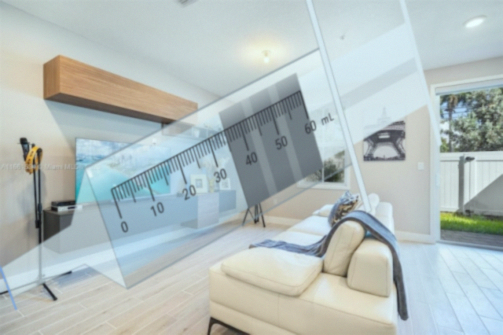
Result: 35mL
